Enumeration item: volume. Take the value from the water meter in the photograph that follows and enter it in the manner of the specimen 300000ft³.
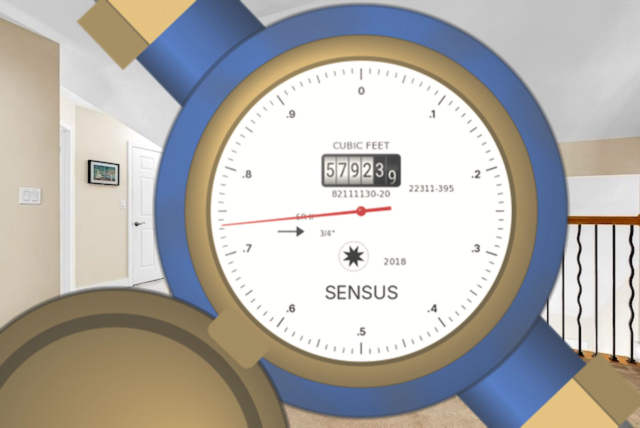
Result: 579238.73ft³
